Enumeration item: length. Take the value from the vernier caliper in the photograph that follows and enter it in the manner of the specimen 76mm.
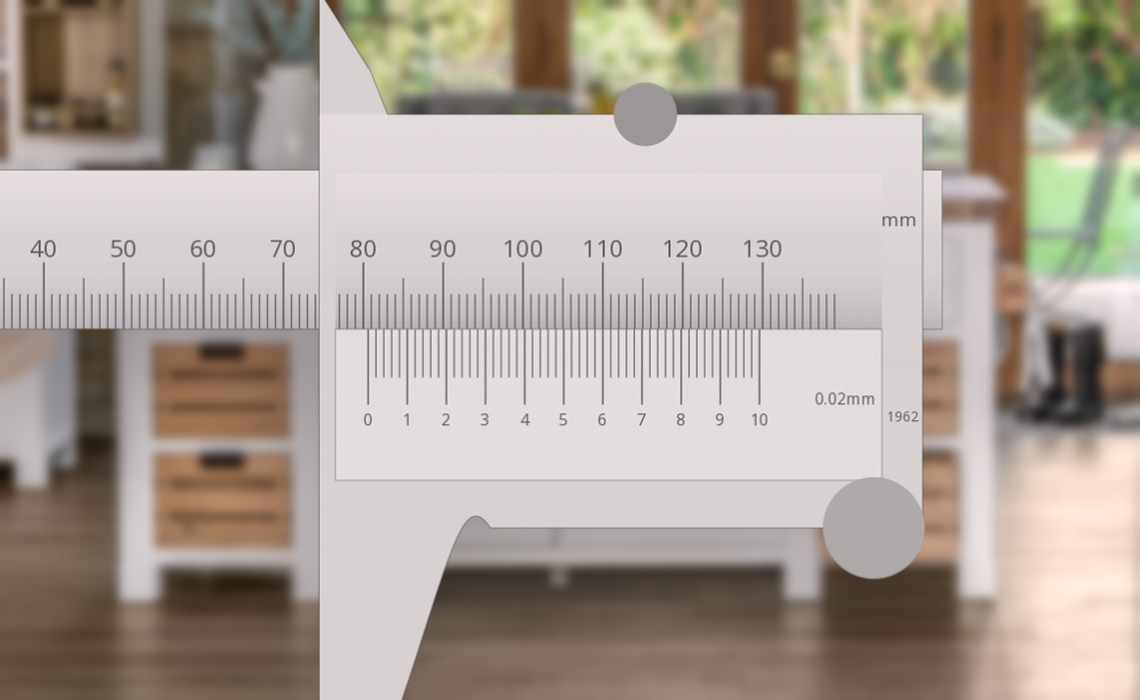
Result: 80.6mm
